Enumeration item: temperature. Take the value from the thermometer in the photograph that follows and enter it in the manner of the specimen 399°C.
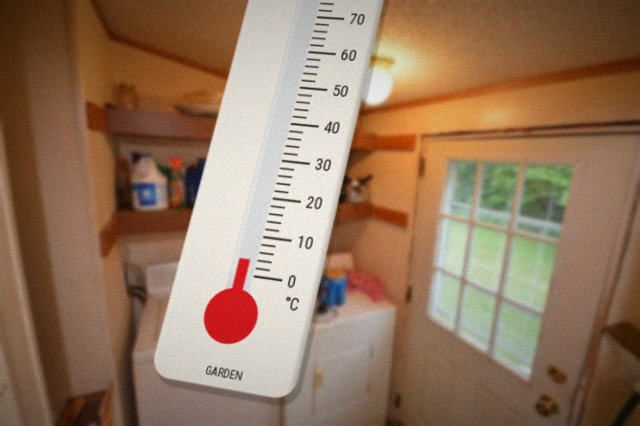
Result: 4°C
